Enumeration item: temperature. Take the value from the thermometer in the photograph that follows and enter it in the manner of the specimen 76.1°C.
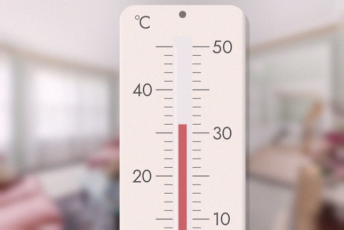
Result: 32°C
